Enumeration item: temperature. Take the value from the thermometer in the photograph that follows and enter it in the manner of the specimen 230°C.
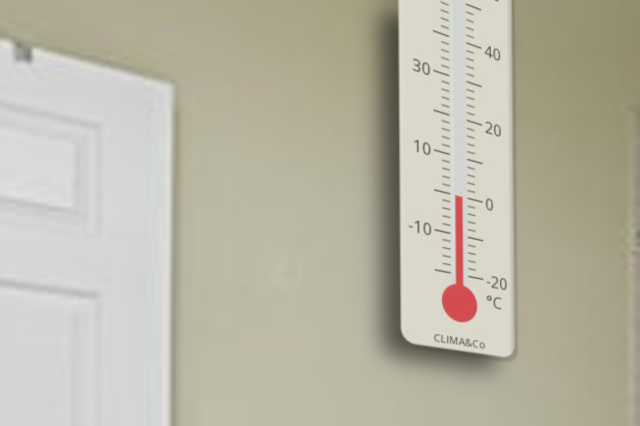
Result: 0°C
